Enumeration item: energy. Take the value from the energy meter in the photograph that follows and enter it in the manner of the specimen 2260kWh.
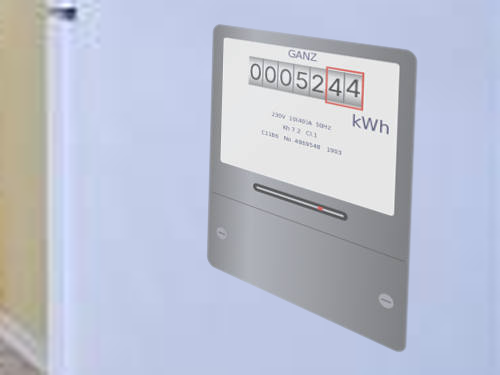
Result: 52.44kWh
